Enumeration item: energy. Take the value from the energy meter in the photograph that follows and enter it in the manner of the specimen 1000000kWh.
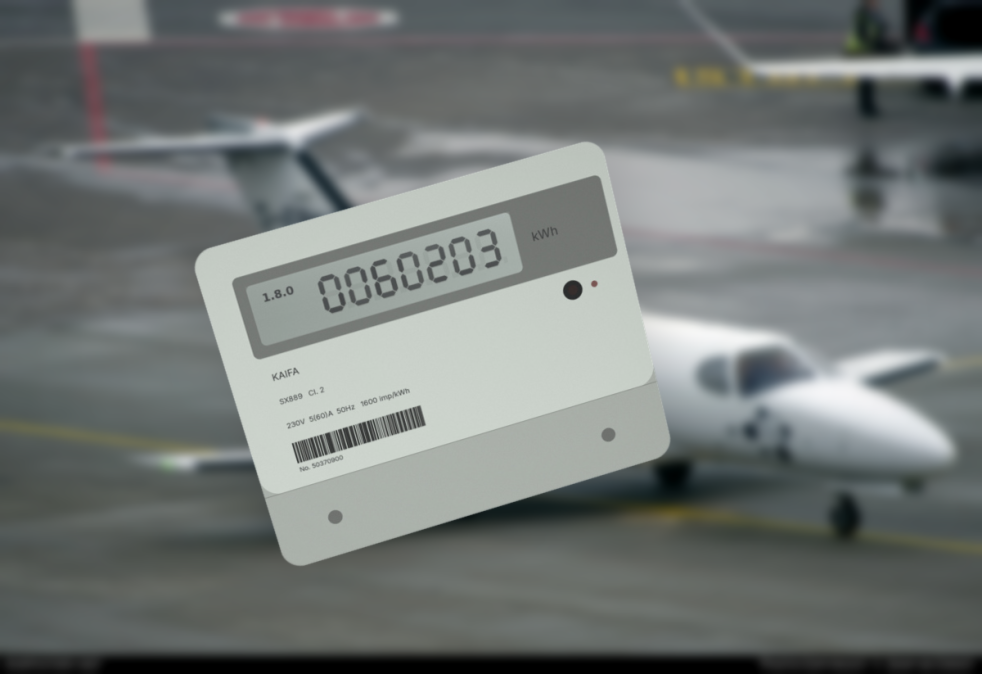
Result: 60203kWh
